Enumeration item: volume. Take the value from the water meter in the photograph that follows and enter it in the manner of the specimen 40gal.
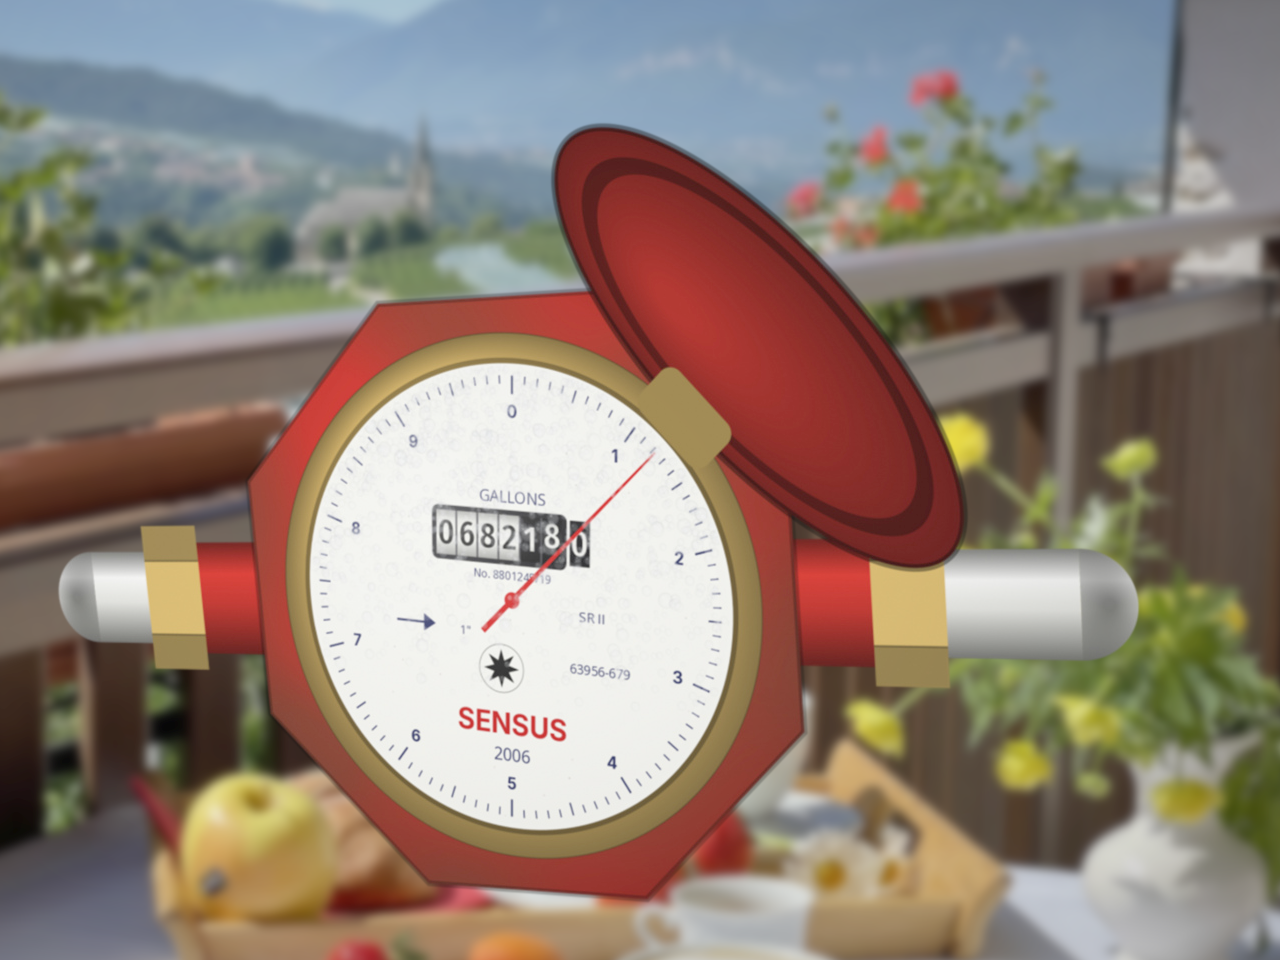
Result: 682181.2gal
